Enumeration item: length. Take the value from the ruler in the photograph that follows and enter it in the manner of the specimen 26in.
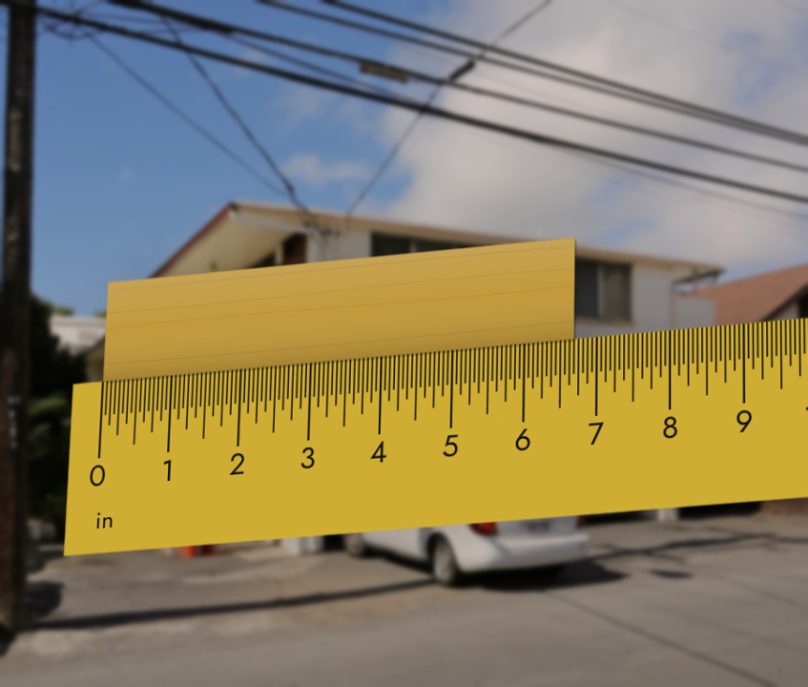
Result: 6.6875in
